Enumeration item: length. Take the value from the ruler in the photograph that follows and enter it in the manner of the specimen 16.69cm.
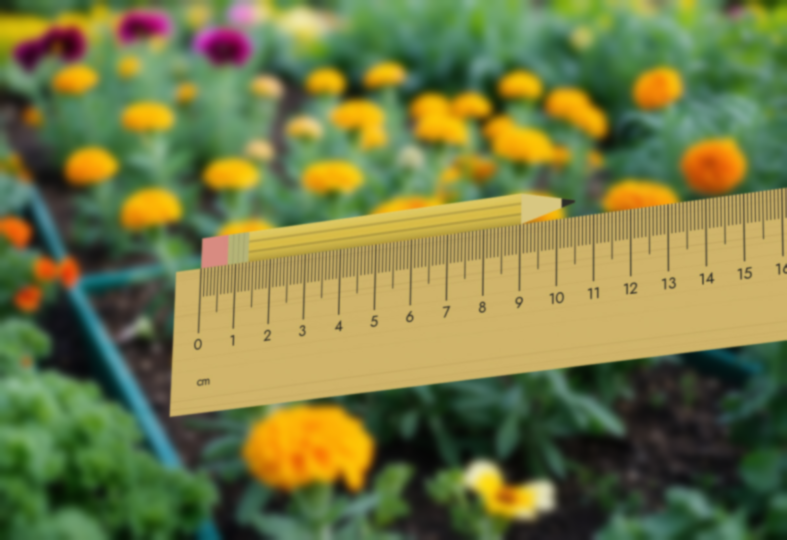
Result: 10.5cm
